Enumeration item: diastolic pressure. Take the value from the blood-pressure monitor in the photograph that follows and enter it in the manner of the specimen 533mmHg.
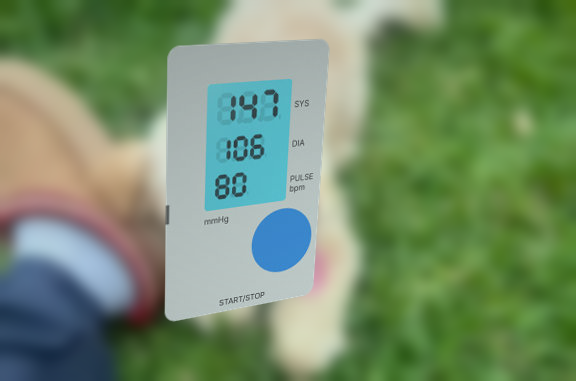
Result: 106mmHg
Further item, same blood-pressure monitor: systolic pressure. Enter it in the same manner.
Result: 147mmHg
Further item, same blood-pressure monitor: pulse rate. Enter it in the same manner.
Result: 80bpm
